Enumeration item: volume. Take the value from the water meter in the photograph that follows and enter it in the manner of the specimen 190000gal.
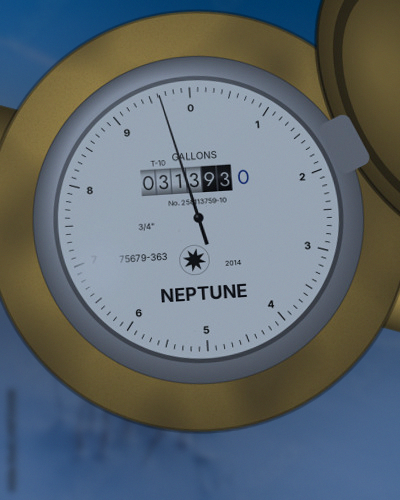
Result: 313929.6gal
